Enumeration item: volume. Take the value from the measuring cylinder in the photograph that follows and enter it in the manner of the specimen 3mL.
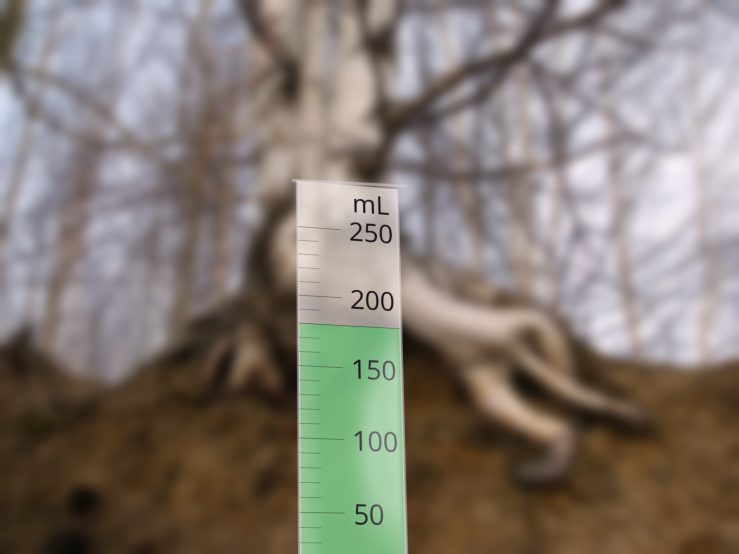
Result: 180mL
